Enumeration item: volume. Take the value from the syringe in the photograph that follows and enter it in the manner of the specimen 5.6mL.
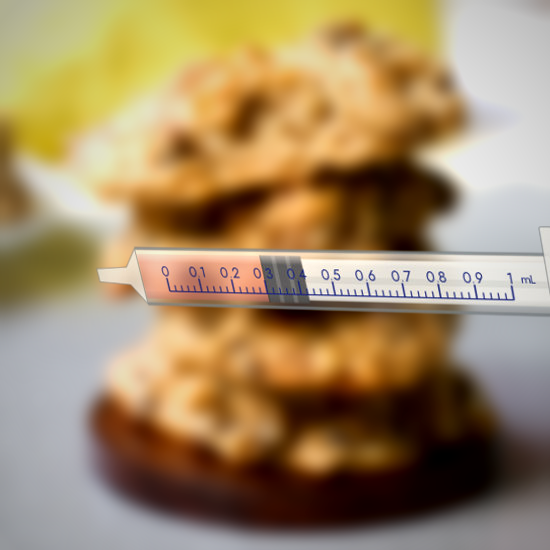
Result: 0.3mL
